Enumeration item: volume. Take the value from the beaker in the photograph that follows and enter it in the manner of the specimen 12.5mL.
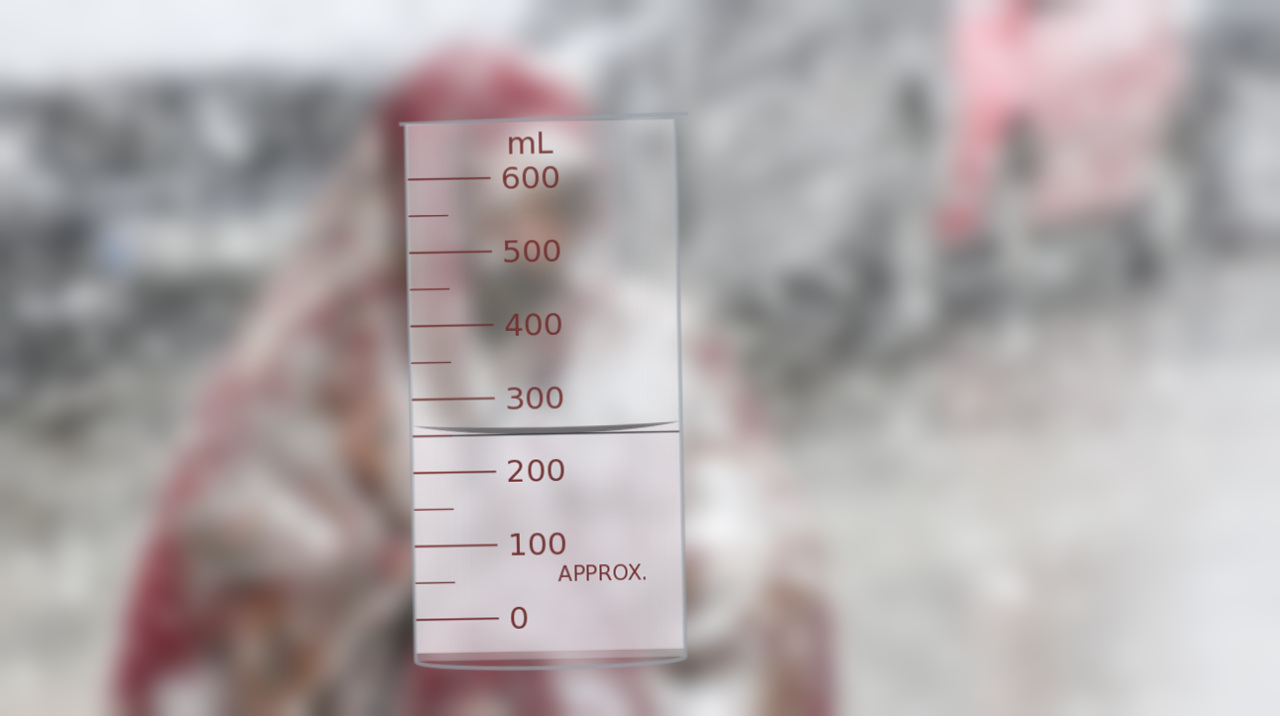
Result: 250mL
